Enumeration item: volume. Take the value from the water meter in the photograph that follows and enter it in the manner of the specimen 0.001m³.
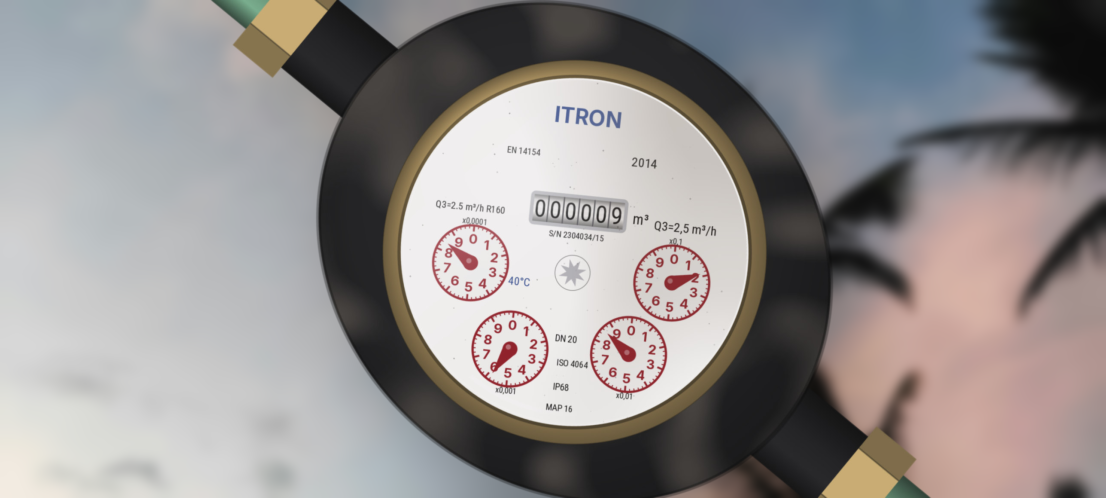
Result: 9.1858m³
